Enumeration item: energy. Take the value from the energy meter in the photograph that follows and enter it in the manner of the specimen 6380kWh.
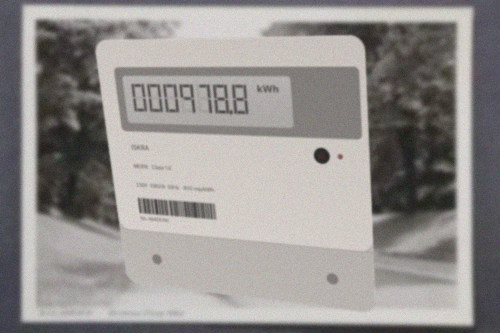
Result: 978.8kWh
